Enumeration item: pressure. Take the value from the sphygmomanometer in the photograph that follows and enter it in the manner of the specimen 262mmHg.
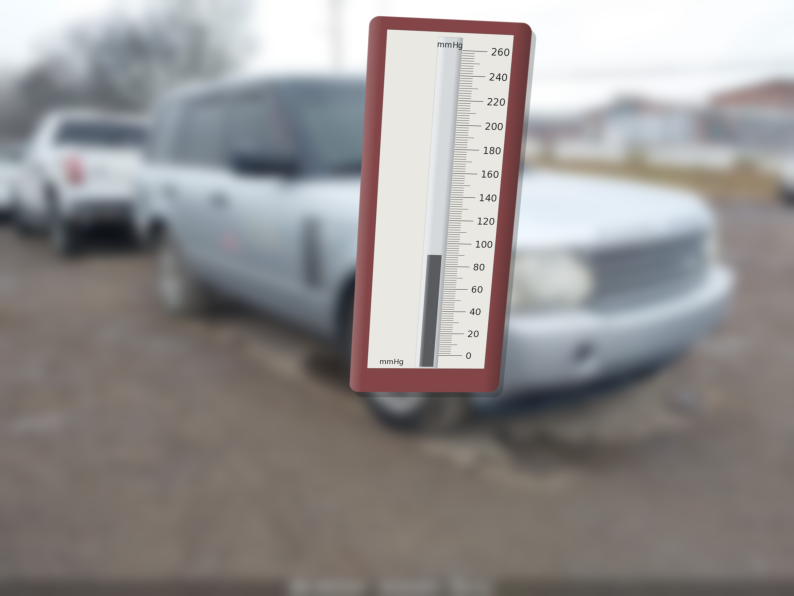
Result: 90mmHg
